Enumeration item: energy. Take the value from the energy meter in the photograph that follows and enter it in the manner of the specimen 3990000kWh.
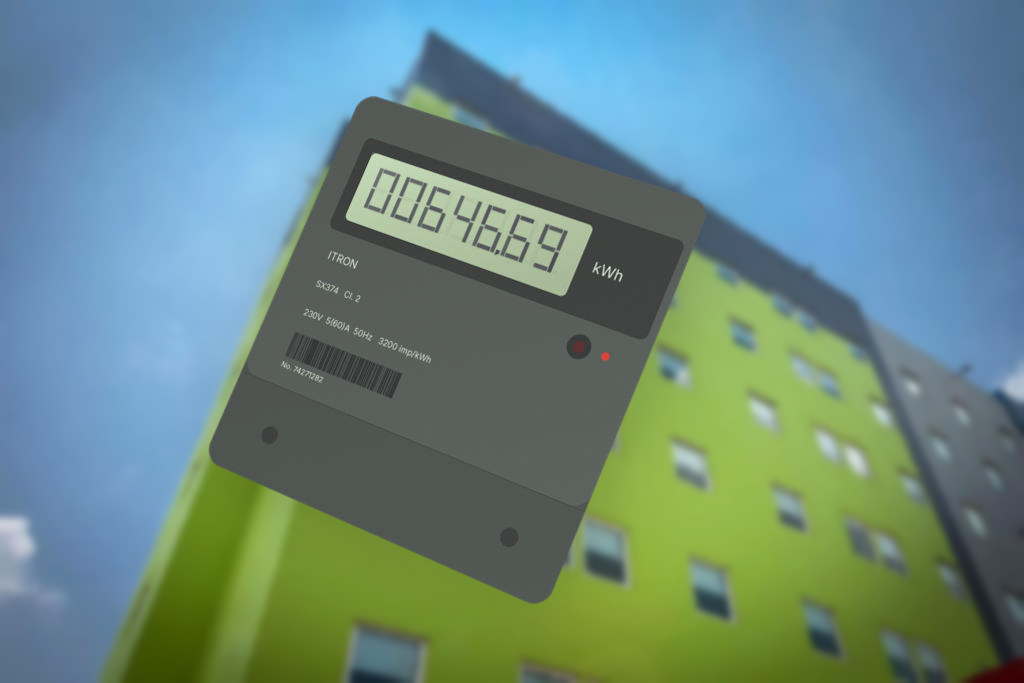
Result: 646.69kWh
